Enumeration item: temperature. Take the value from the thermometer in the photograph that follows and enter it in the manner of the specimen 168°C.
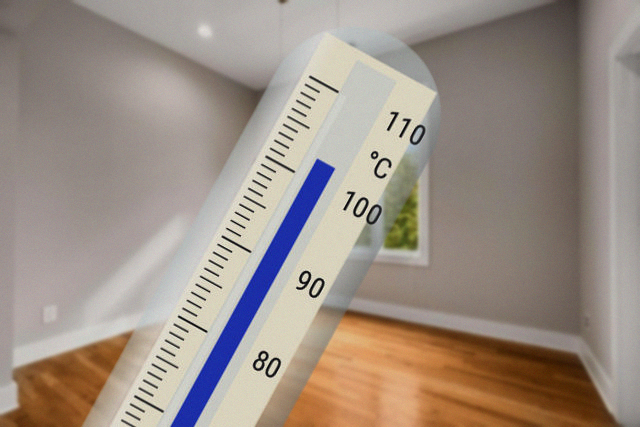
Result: 102.5°C
